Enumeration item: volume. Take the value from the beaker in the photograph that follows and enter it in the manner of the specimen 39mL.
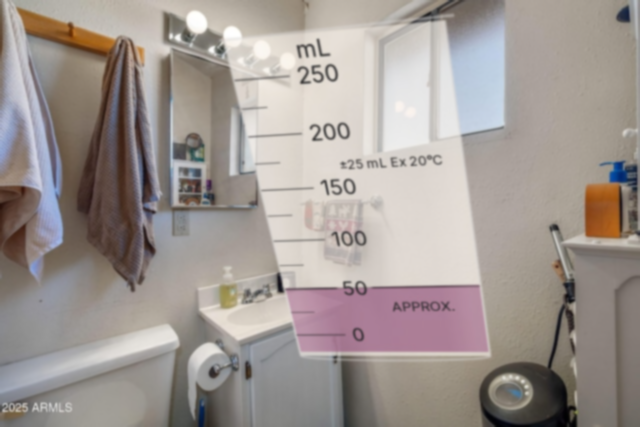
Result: 50mL
